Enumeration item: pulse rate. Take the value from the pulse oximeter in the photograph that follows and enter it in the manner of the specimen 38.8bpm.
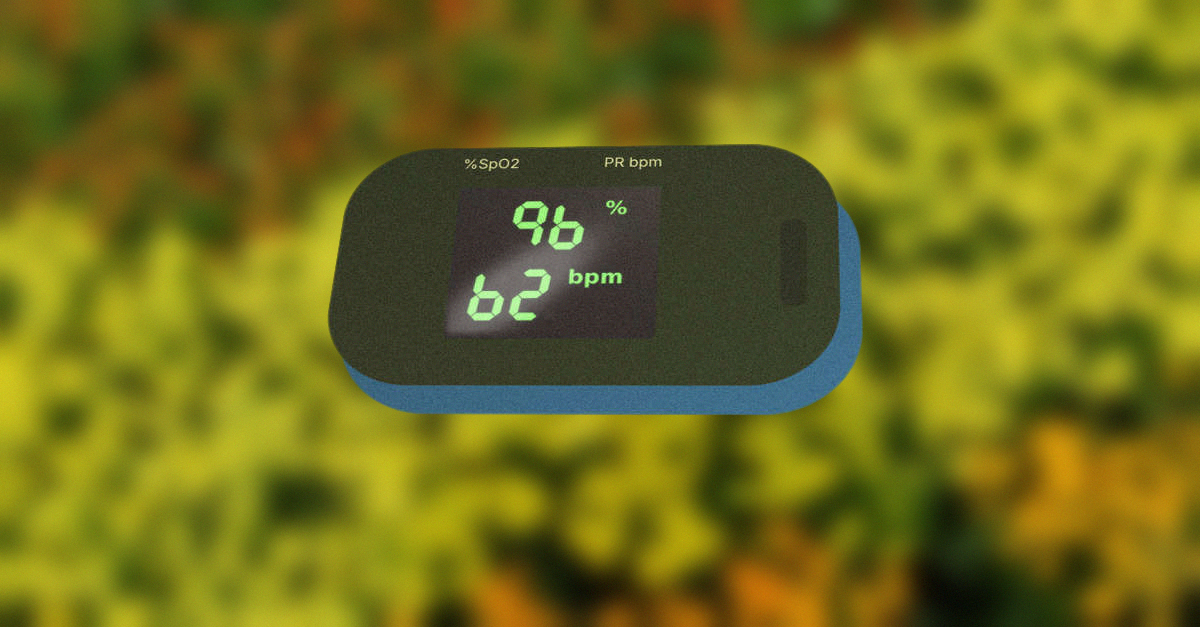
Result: 62bpm
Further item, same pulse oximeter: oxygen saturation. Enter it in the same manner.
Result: 96%
